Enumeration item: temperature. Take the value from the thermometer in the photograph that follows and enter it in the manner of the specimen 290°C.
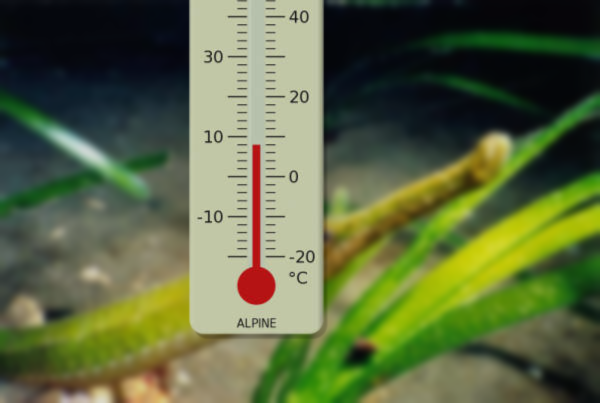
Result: 8°C
